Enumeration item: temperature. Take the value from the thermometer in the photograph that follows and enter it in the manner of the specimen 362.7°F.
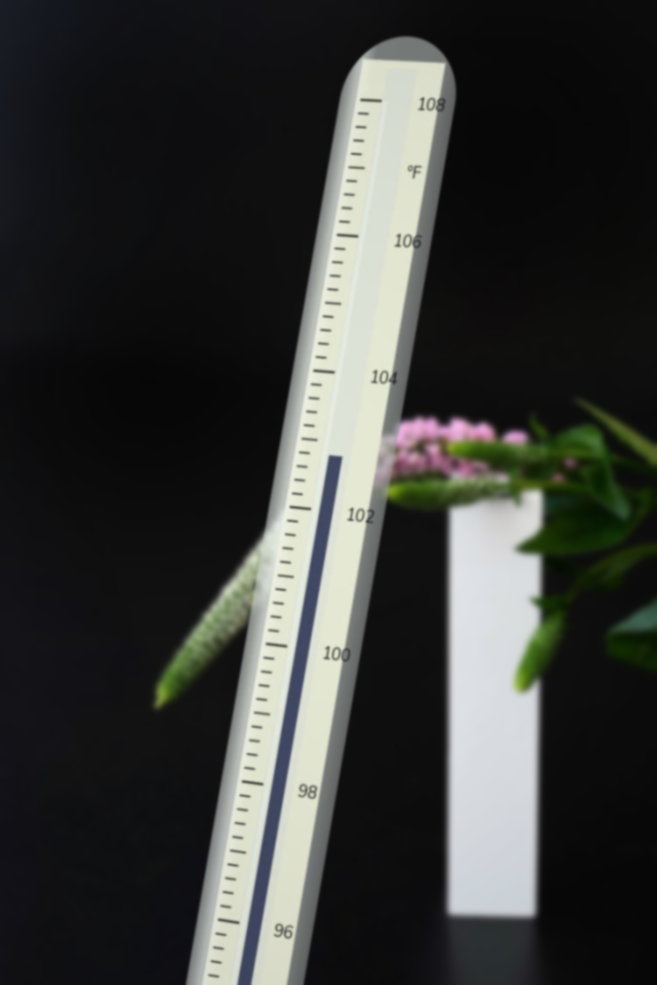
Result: 102.8°F
